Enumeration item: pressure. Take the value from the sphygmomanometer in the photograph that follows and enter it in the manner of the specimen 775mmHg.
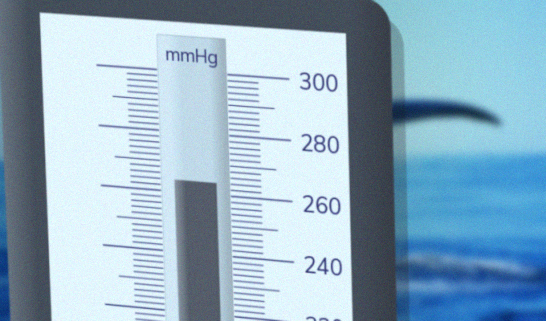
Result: 264mmHg
